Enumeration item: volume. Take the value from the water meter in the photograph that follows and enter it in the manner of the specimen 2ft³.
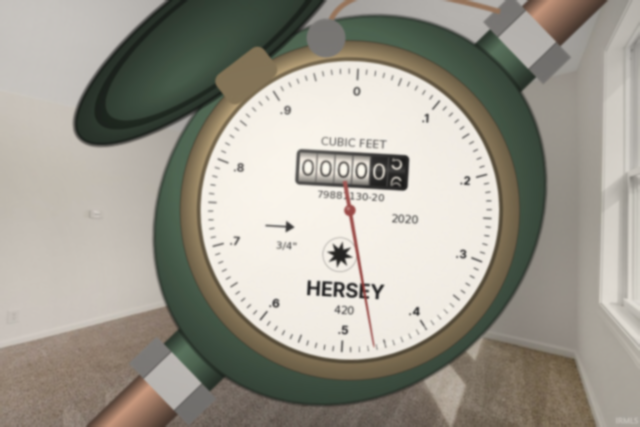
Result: 5.46ft³
